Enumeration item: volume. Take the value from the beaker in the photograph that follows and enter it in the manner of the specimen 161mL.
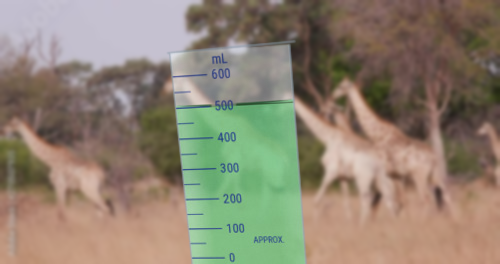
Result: 500mL
